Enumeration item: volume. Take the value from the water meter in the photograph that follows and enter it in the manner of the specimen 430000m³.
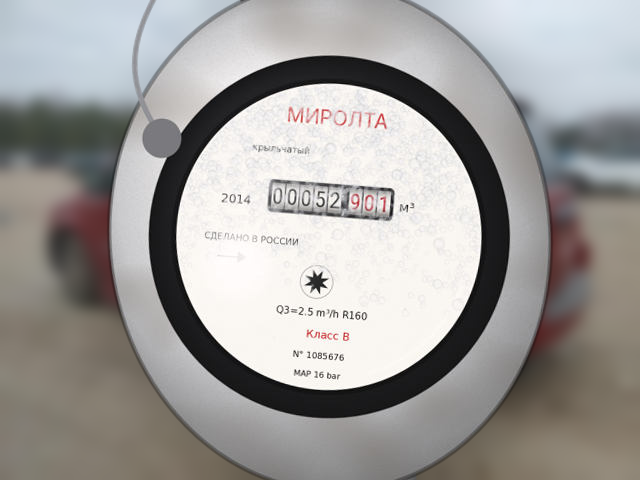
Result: 52.901m³
